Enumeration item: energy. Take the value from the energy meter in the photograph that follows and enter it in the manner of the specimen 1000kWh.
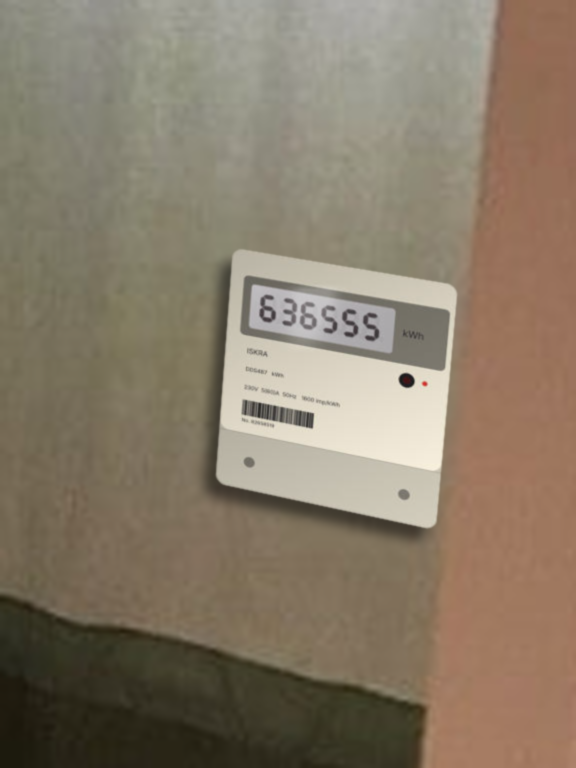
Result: 636555kWh
